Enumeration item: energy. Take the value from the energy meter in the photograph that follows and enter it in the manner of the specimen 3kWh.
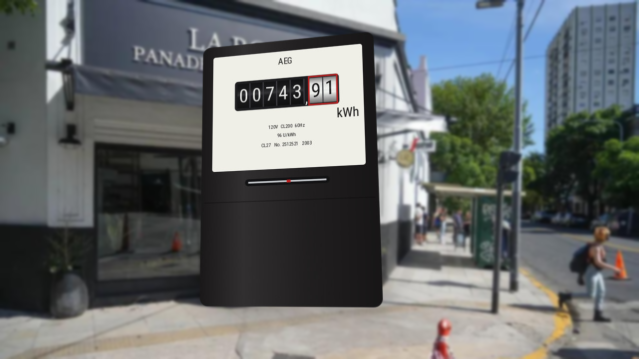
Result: 743.91kWh
